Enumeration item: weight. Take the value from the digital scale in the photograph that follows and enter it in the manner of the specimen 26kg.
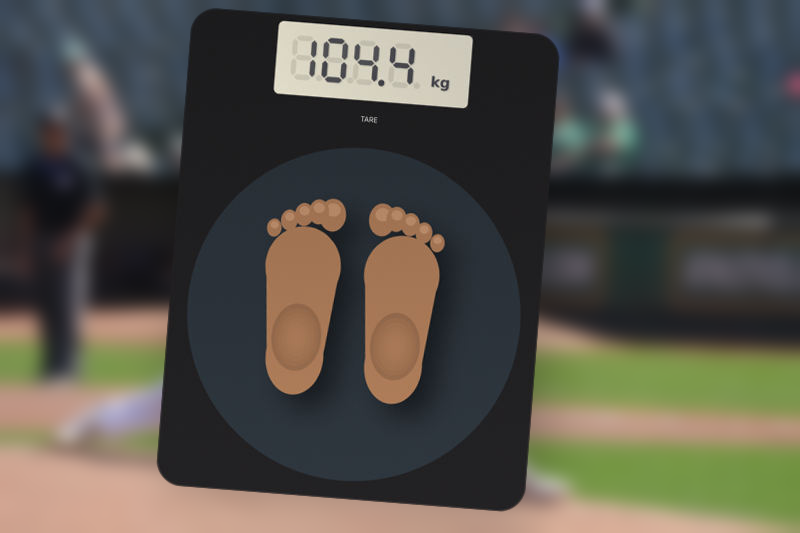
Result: 104.4kg
